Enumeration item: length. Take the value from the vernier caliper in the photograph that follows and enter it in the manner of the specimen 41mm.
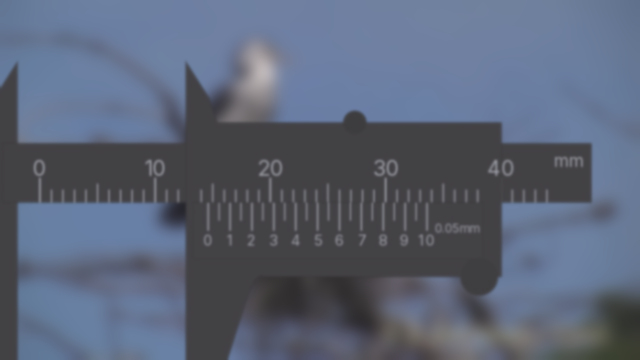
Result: 14.6mm
